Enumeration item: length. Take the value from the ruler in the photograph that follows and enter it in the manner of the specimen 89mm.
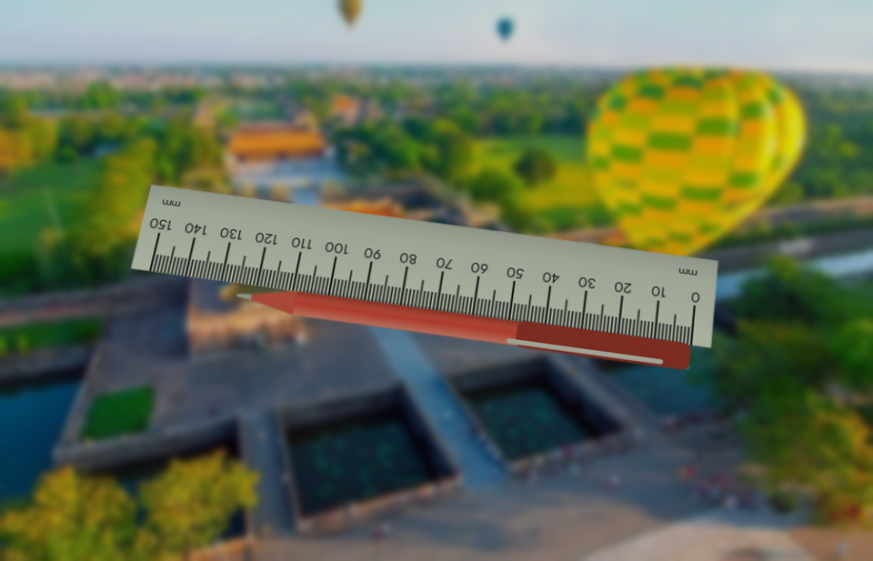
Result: 125mm
